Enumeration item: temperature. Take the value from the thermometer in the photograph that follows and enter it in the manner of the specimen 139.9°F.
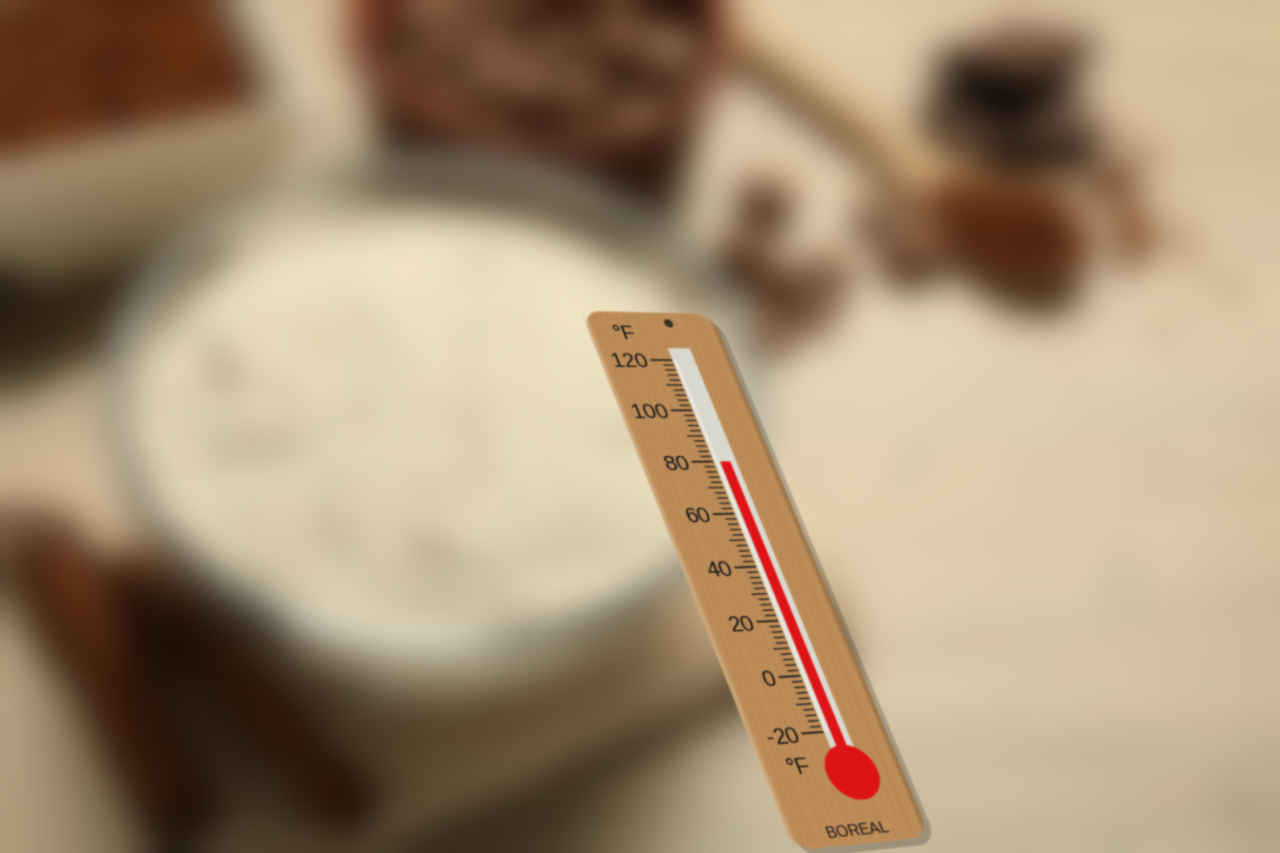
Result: 80°F
